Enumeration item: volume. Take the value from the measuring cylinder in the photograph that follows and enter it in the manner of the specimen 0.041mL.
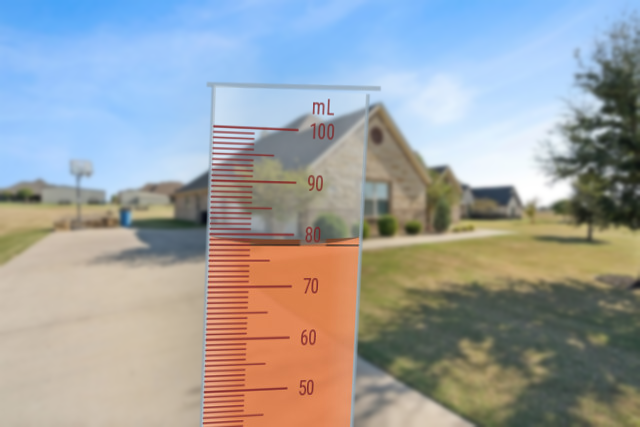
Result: 78mL
